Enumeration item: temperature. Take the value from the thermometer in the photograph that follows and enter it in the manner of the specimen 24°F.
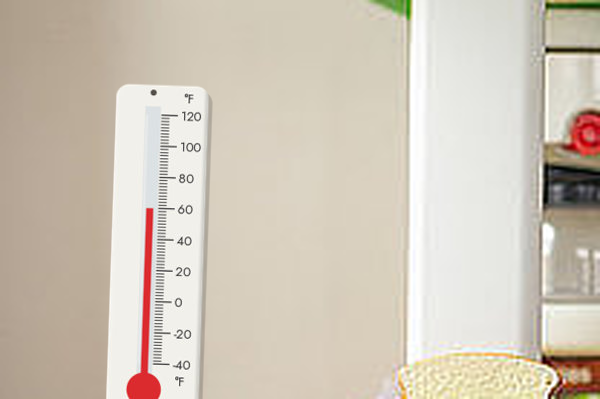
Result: 60°F
